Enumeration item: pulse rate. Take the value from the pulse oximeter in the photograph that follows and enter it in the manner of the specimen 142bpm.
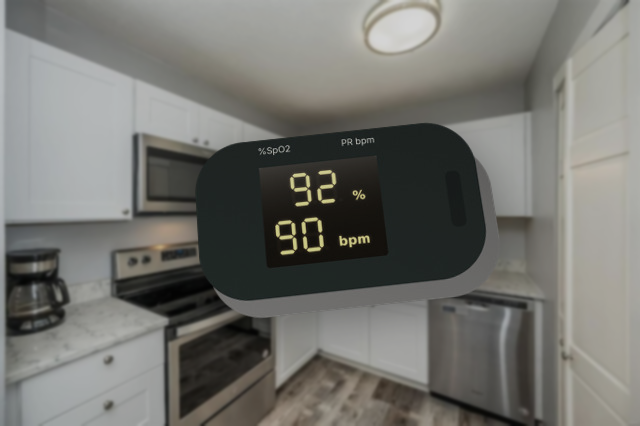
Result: 90bpm
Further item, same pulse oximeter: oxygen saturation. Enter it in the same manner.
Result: 92%
